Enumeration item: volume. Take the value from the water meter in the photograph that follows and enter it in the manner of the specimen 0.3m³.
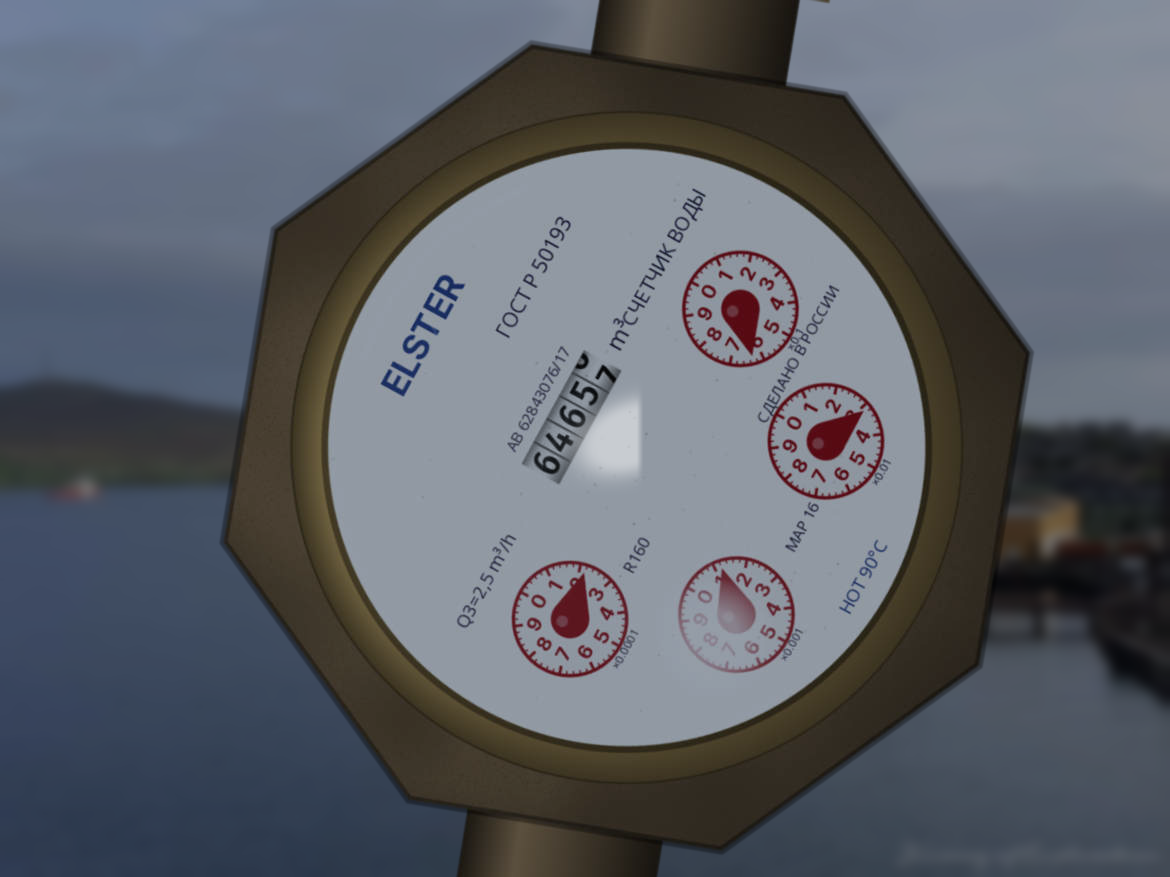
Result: 64656.6312m³
